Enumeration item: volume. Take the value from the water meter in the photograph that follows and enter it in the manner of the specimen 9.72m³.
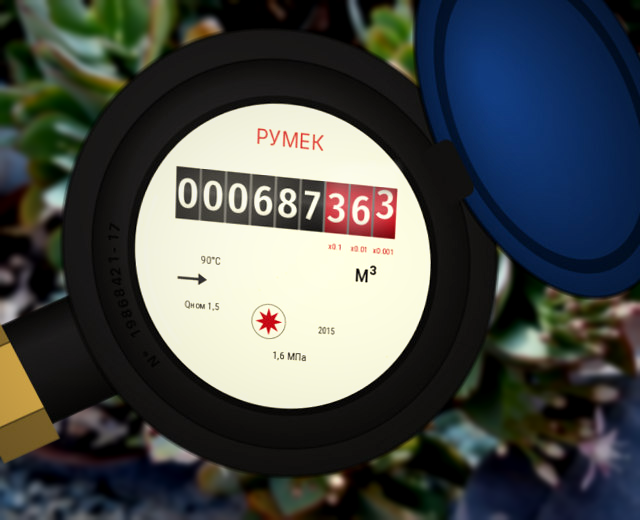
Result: 687.363m³
